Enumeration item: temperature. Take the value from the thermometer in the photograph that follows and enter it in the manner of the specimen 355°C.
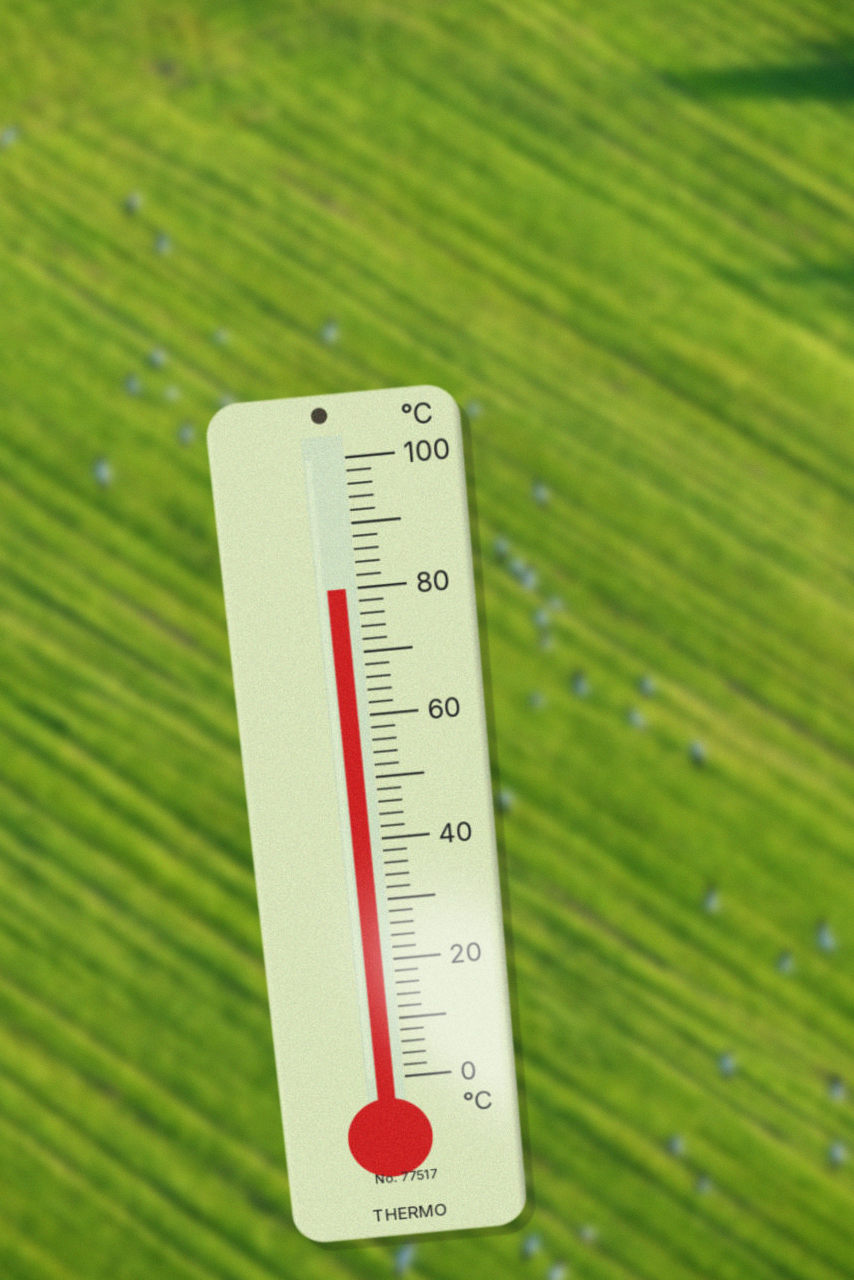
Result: 80°C
